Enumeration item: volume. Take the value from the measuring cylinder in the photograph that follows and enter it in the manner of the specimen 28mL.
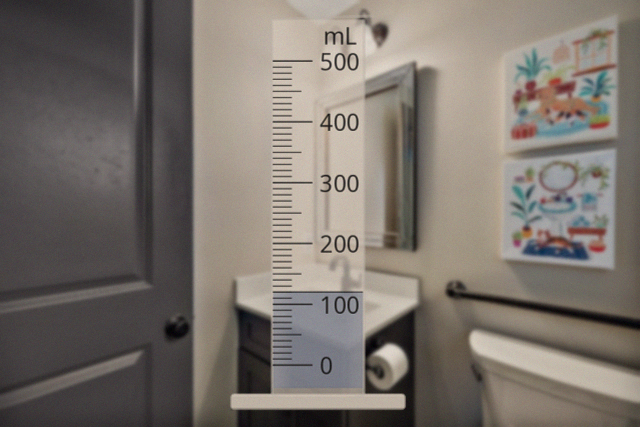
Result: 120mL
